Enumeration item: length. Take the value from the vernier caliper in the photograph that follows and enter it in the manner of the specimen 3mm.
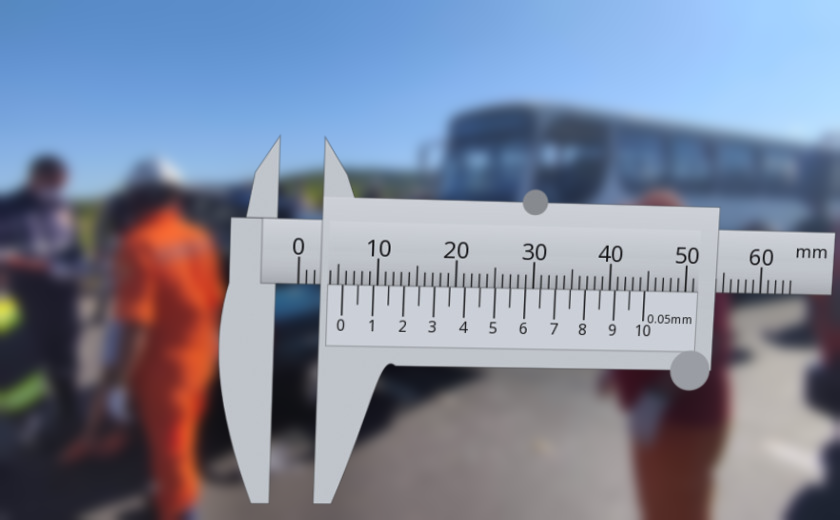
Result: 5.6mm
